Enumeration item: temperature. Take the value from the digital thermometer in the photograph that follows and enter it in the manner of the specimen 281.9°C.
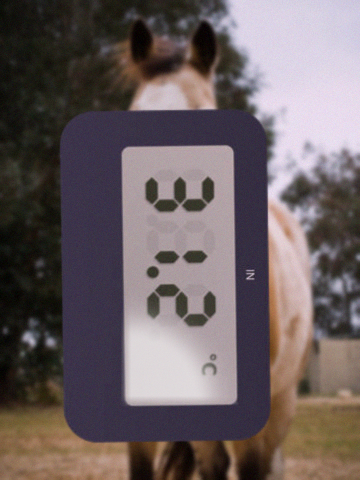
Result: 31.2°C
